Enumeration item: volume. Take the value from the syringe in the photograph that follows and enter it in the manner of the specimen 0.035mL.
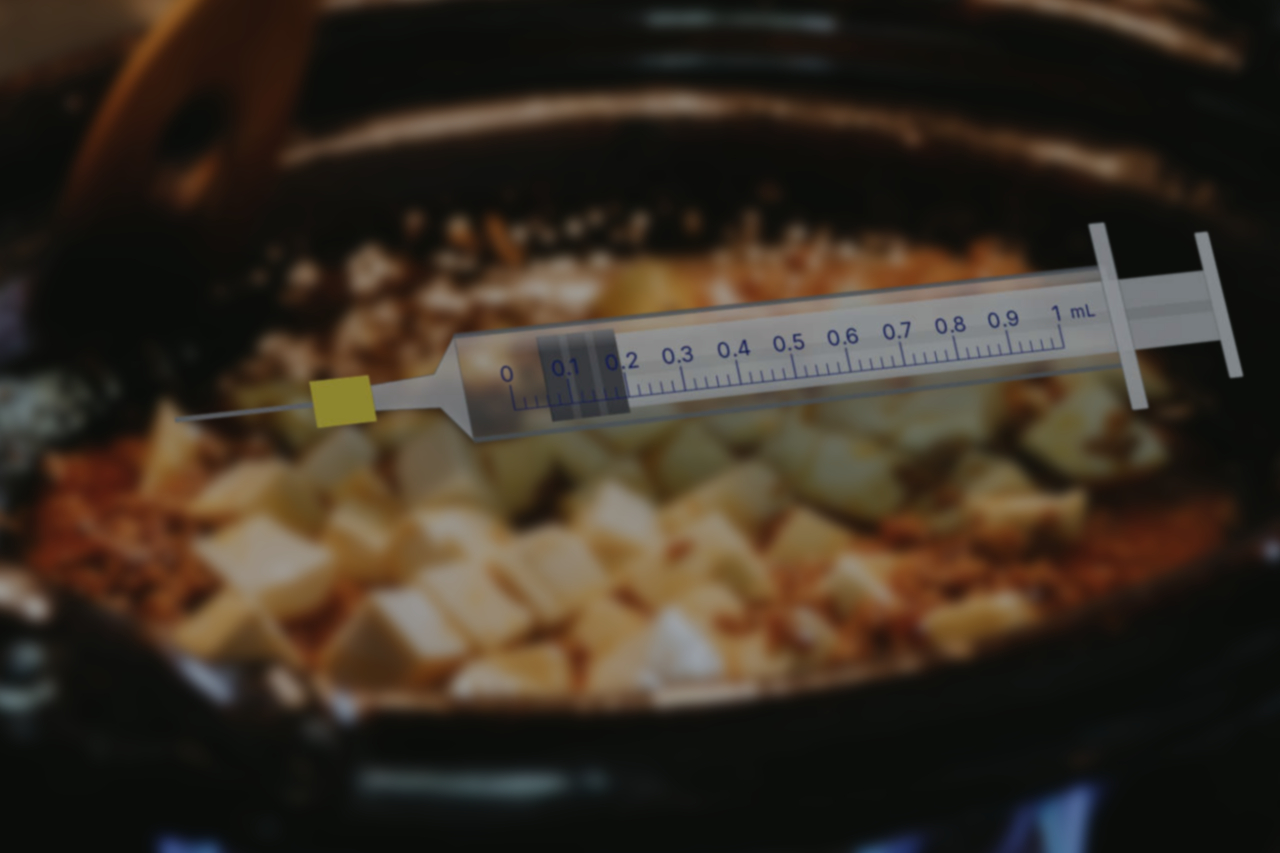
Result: 0.06mL
